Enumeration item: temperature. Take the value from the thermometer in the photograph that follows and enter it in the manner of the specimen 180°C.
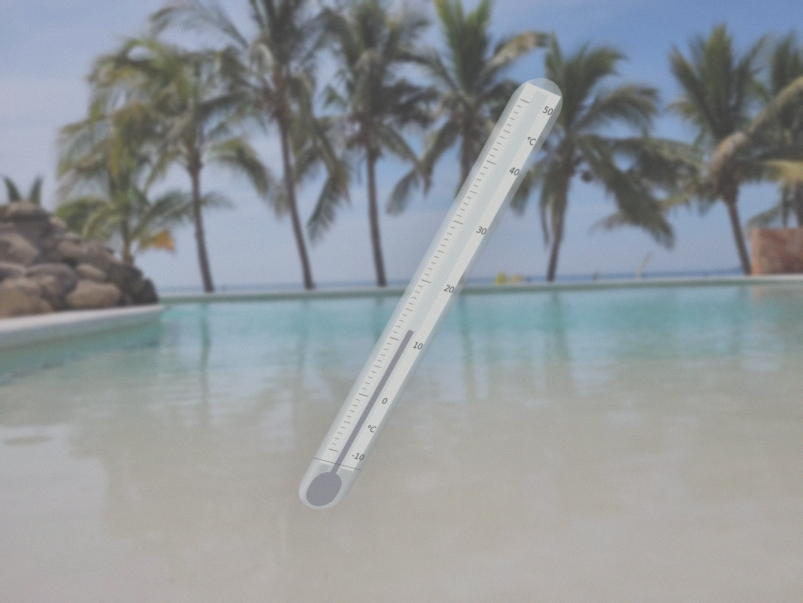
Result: 12°C
